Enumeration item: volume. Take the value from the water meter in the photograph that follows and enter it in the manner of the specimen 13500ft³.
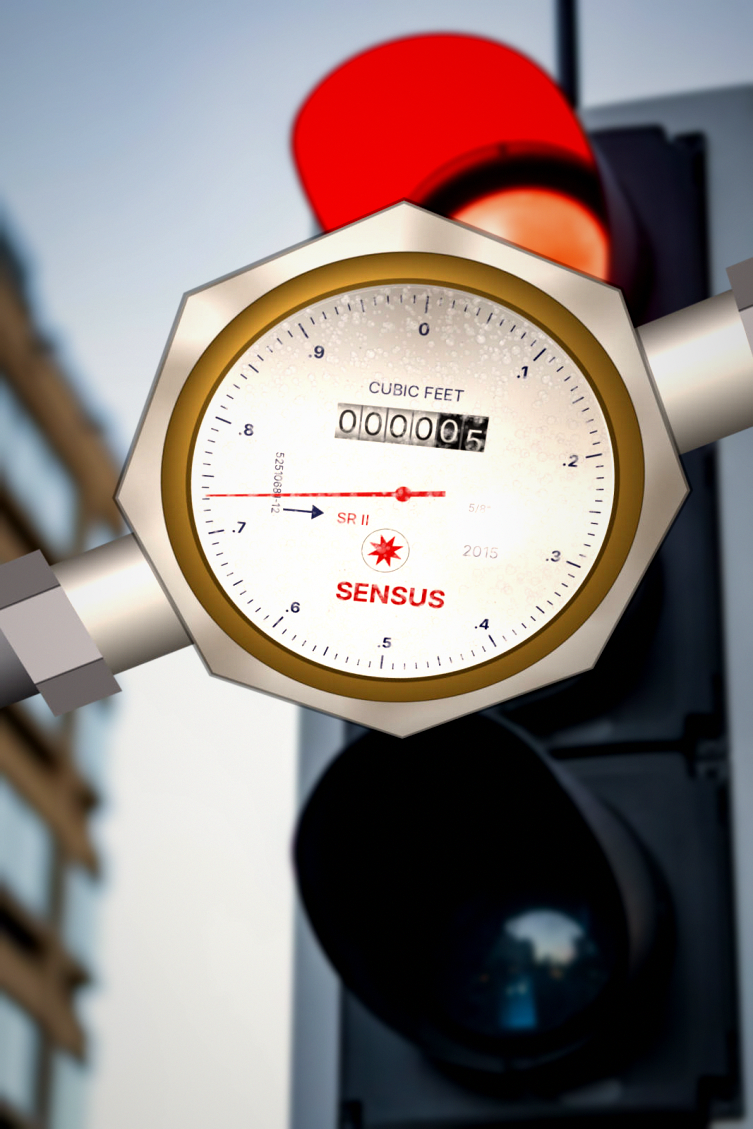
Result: 4.73ft³
